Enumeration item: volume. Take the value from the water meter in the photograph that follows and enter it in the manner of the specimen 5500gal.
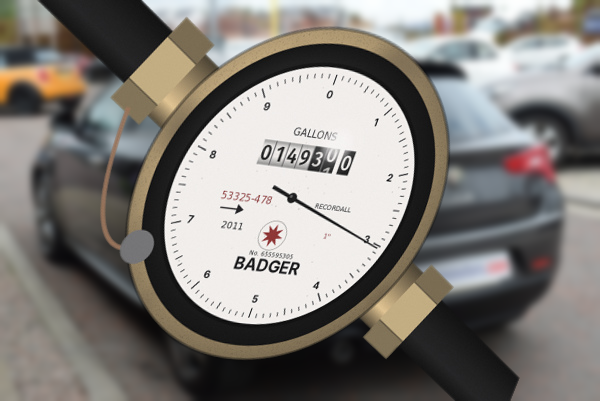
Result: 149303.0gal
